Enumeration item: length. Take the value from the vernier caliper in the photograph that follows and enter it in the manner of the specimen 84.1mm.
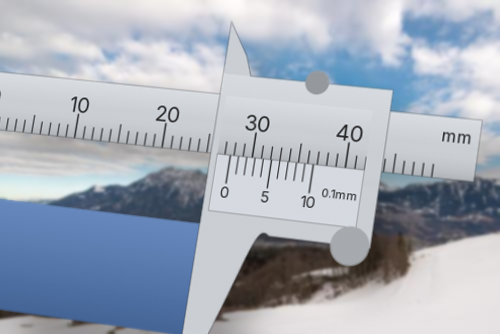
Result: 27.6mm
